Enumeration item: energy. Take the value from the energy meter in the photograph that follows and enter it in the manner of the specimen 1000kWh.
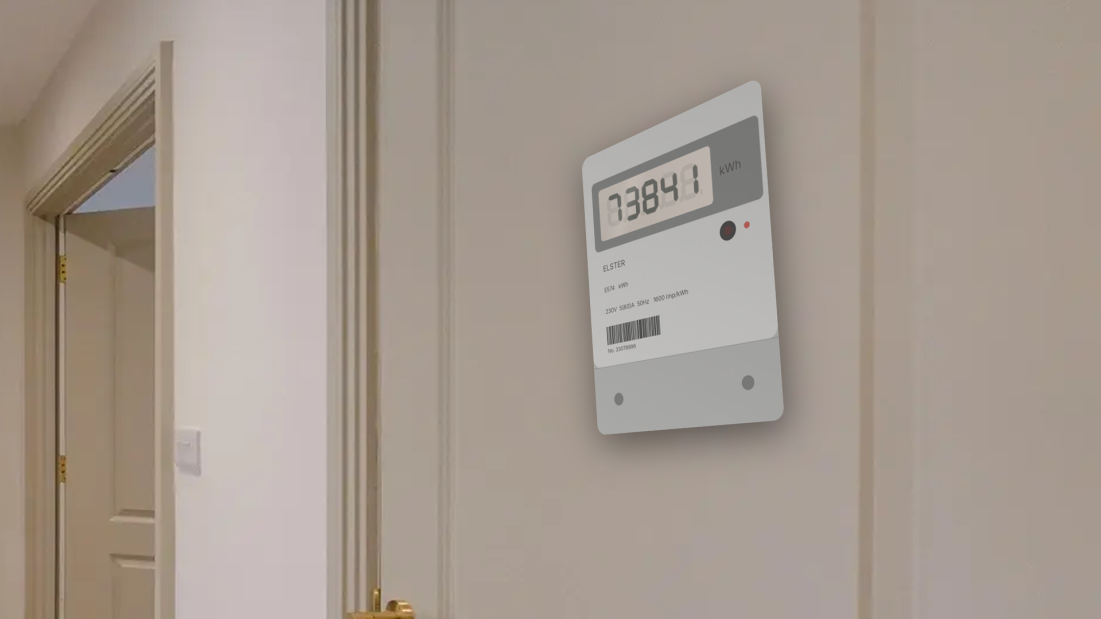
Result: 73841kWh
